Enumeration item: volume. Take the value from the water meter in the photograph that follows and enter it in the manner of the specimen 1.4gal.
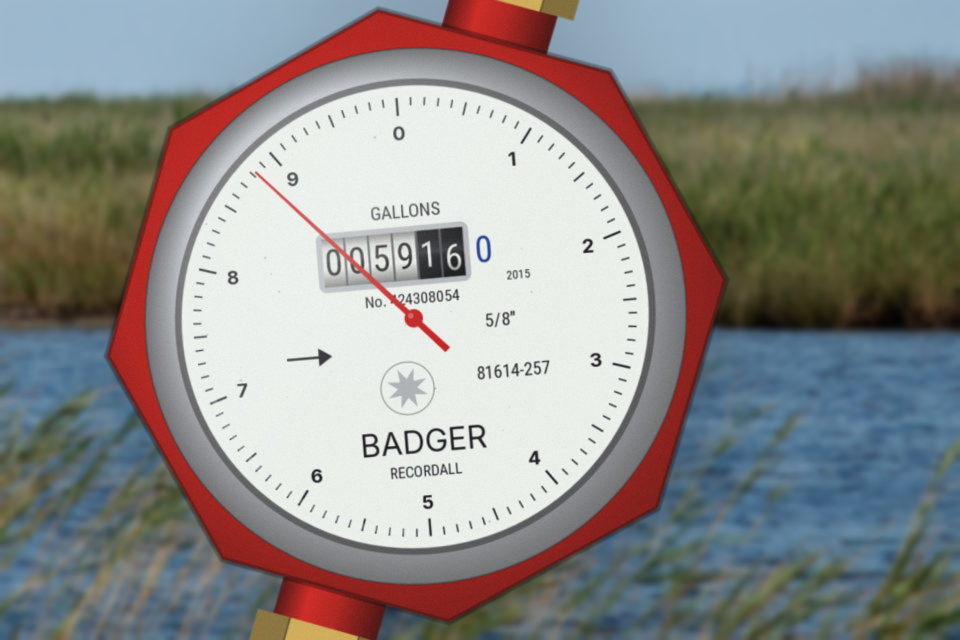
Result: 59158.8gal
